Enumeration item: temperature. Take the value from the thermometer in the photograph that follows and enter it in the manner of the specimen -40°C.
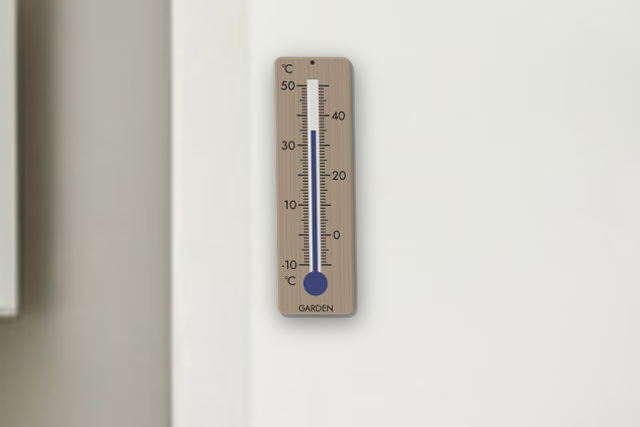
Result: 35°C
